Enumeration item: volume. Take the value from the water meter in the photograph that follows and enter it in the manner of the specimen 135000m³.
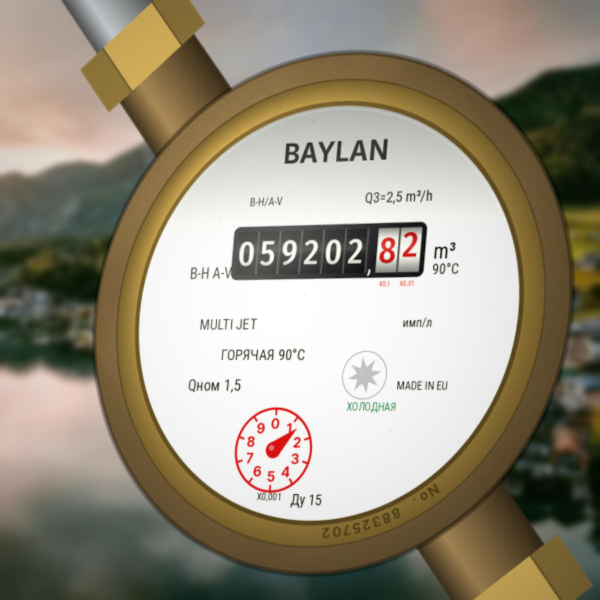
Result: 59202.821m³
